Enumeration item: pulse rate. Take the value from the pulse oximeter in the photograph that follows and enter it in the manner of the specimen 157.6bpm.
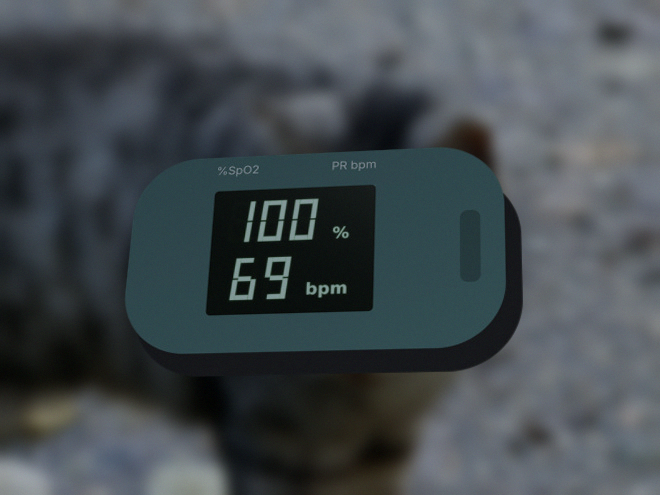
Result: 69bpm
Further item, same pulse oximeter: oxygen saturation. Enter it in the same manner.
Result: 100%
